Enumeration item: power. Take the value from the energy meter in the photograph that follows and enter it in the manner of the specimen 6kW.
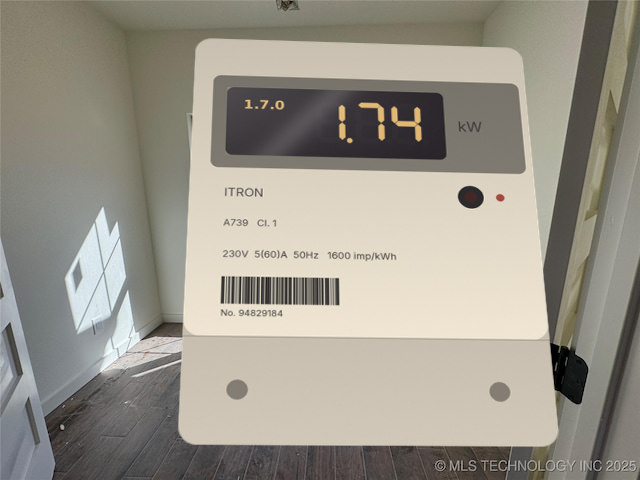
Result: 1.74kW
